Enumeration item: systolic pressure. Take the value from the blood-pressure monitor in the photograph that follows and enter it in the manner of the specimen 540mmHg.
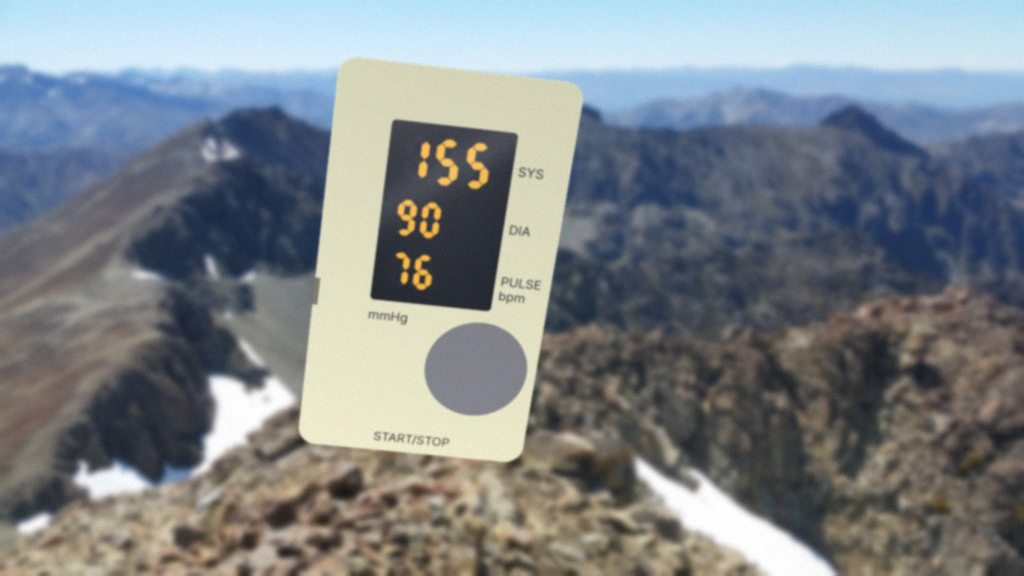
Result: 155mmHg
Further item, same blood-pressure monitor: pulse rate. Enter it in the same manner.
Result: 76bpm
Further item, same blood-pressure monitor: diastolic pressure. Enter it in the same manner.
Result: 90mmHg
